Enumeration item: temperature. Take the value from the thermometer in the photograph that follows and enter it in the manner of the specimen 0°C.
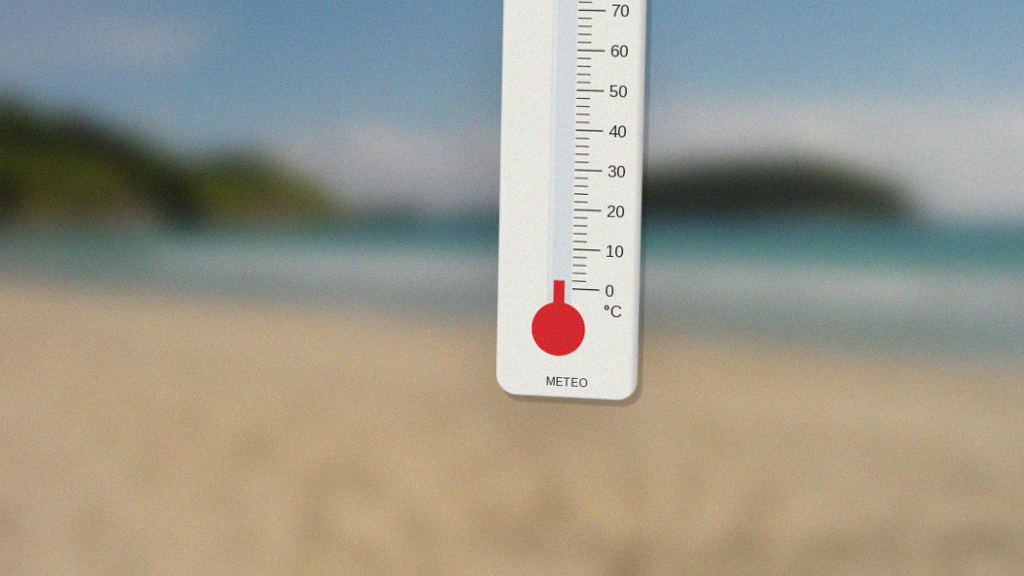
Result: 2°C
